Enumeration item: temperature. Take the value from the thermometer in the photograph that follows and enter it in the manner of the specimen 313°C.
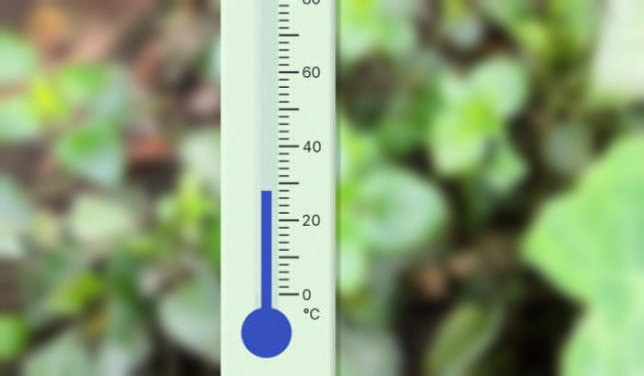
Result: 28°C
